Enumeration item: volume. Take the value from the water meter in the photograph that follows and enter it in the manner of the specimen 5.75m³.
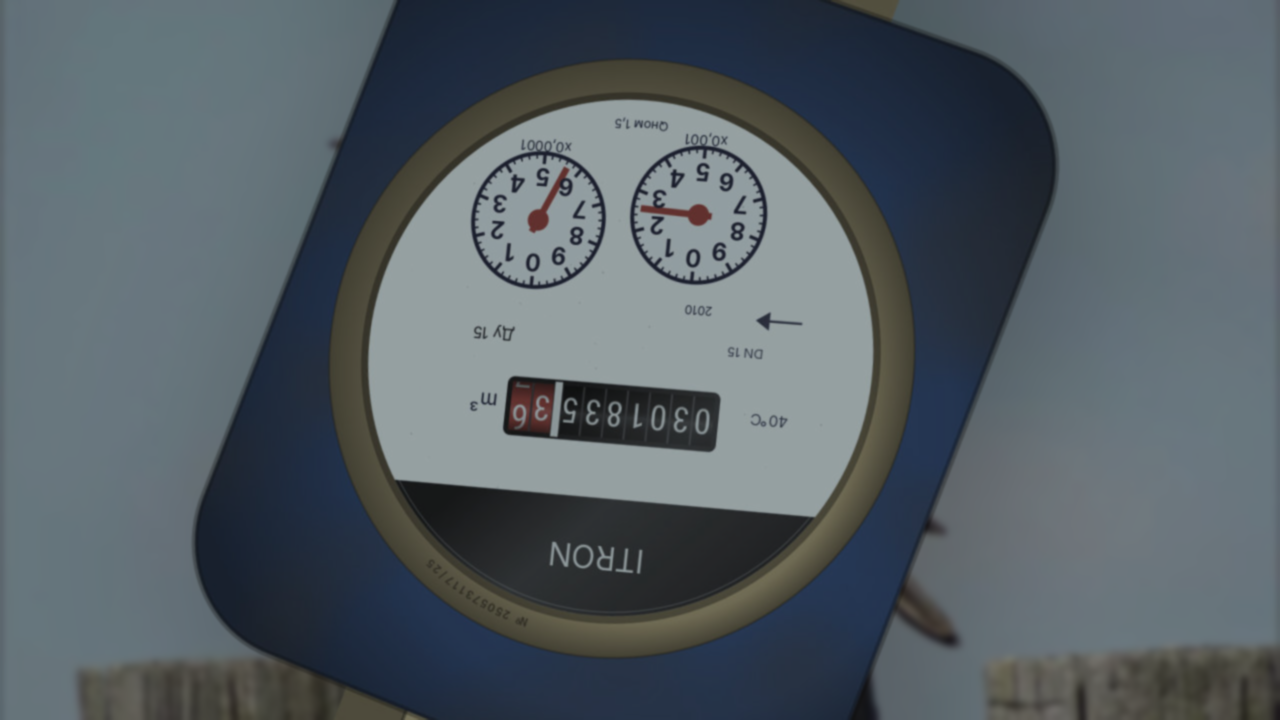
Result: 301835.3625m³
